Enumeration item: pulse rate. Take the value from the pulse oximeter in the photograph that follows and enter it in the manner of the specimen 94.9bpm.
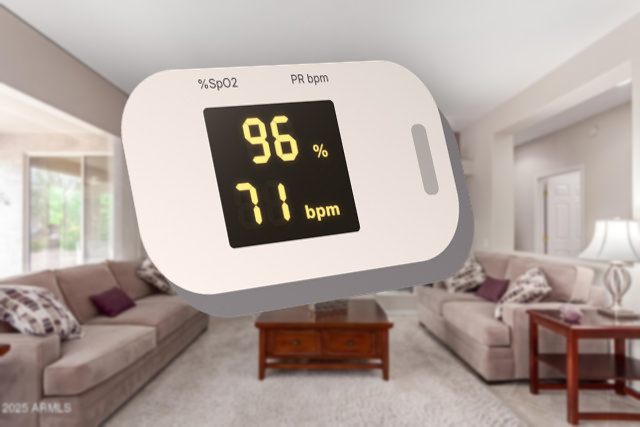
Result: 71bpm
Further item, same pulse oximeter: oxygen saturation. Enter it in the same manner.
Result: 96%
